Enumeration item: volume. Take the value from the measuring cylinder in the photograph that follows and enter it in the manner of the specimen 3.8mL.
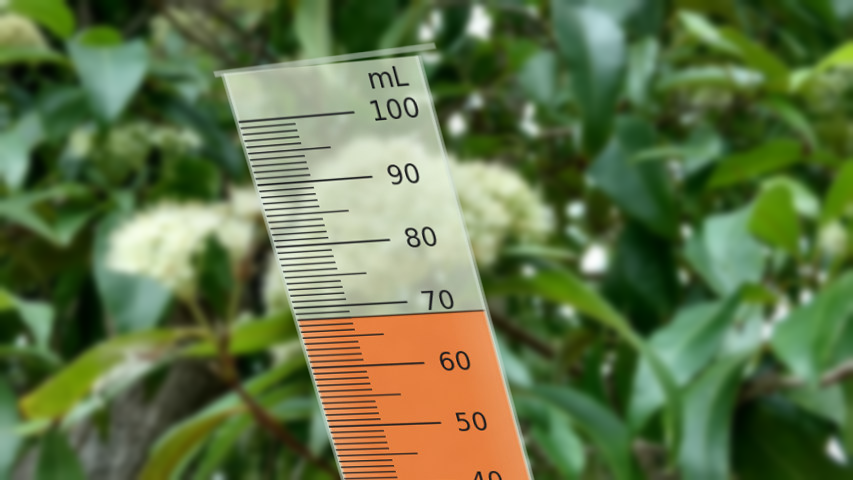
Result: 68mL
